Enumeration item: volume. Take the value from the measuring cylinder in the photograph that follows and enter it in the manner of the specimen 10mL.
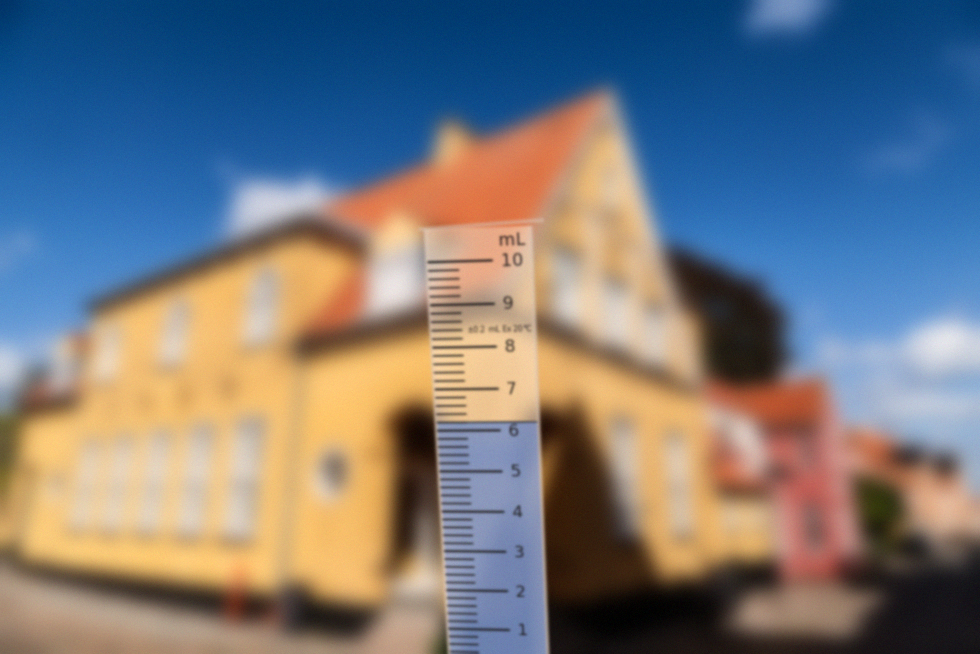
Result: 6.2mL
